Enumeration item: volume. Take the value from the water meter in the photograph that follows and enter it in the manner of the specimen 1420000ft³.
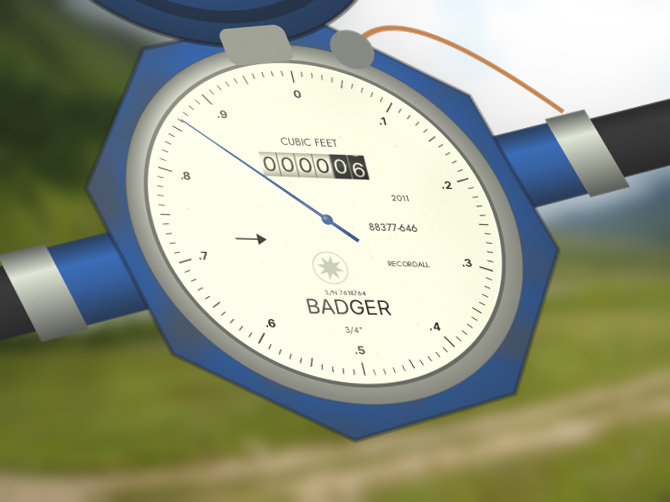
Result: 5.86ft³
